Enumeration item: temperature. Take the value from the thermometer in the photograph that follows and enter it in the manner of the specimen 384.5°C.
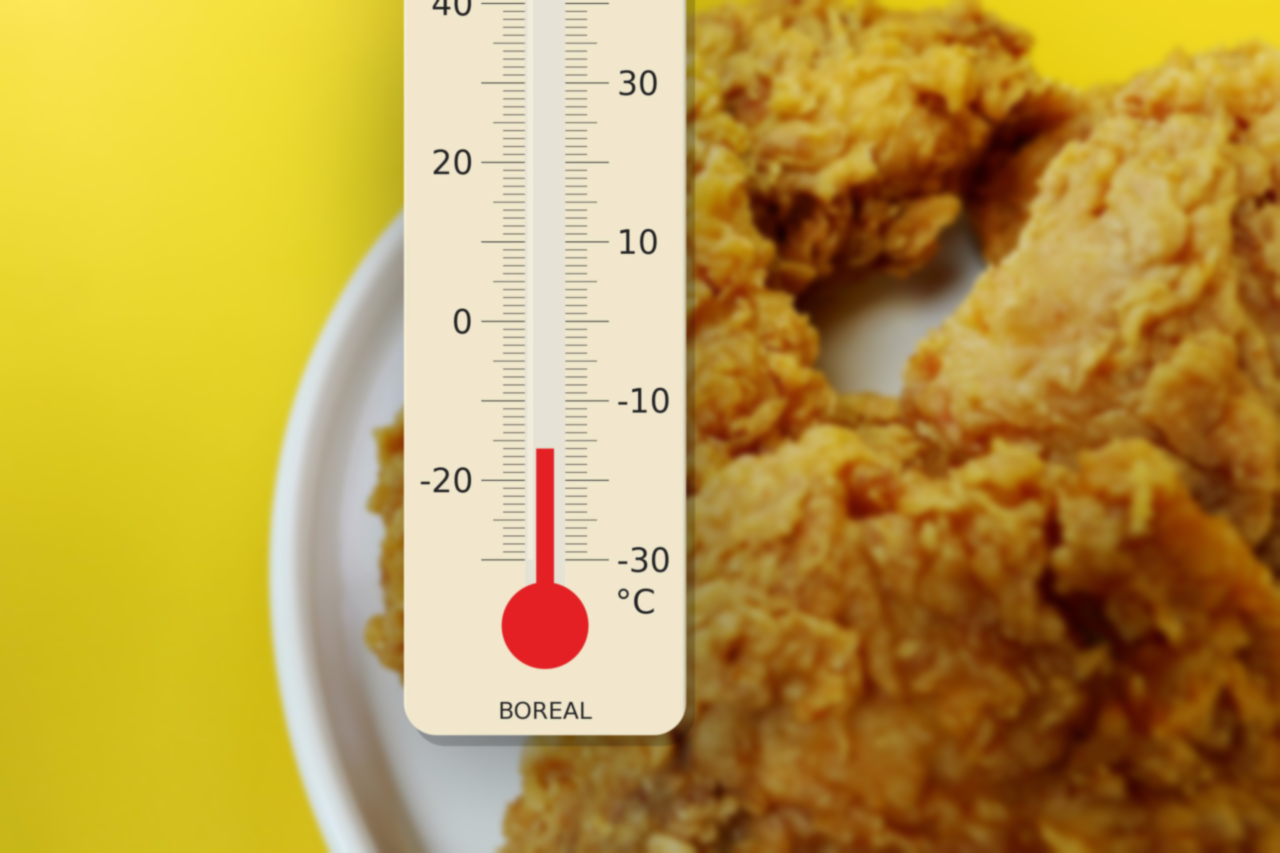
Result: -16°C
